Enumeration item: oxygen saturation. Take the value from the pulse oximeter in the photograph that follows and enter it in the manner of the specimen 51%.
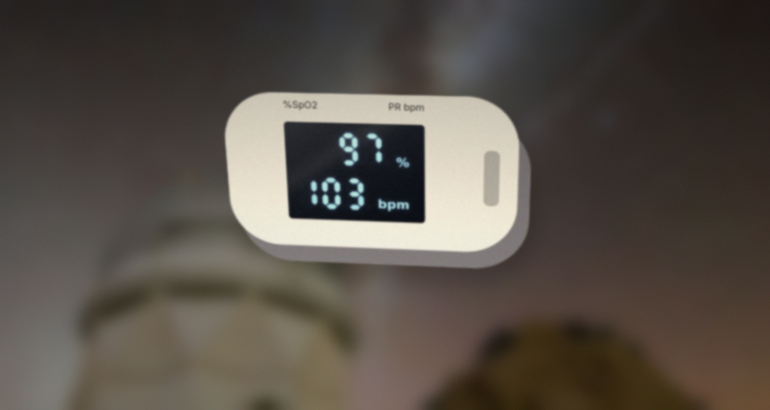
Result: 97%
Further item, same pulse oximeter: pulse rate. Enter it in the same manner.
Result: 103bpm
